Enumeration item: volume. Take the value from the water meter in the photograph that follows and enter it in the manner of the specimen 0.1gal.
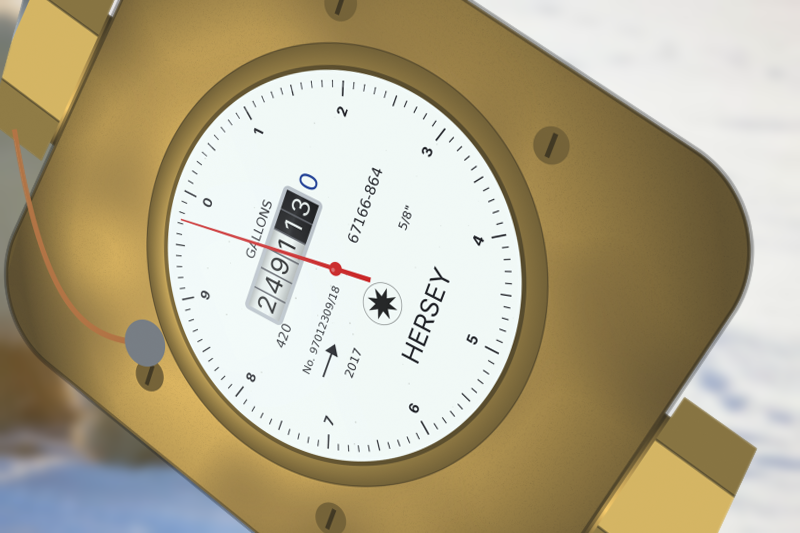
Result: 2491129.7gal
